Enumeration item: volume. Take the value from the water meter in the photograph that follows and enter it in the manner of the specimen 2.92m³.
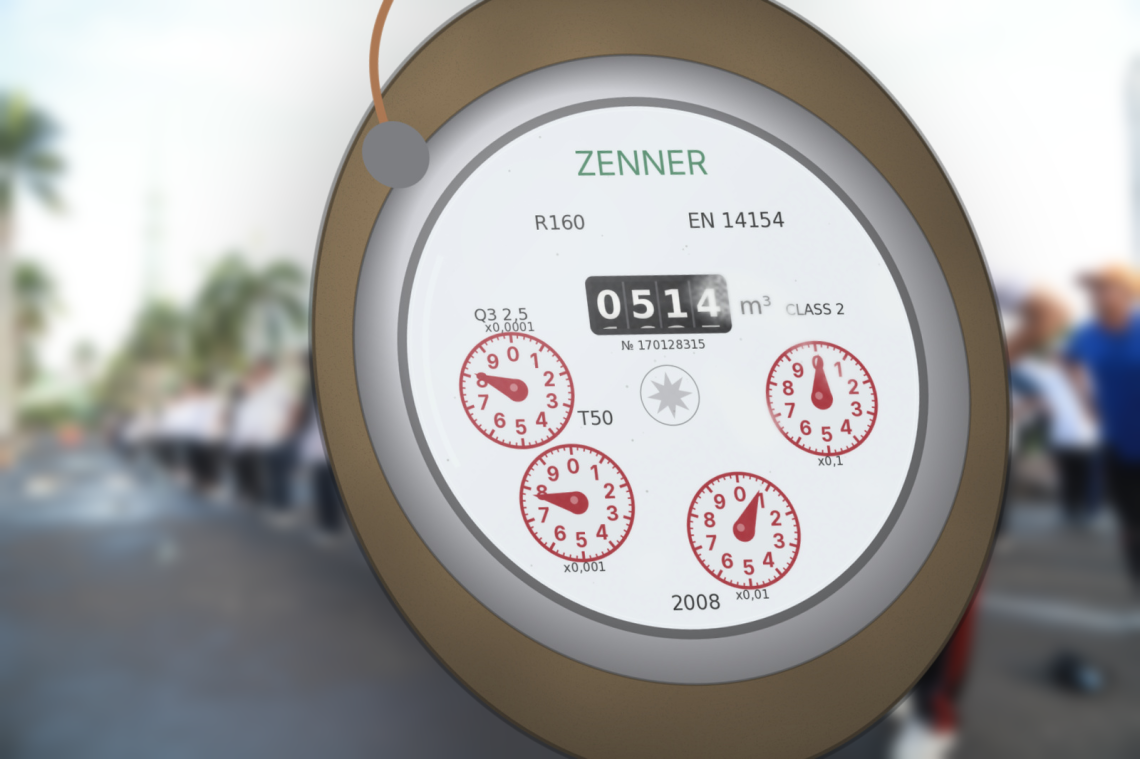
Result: 514.0078m³
